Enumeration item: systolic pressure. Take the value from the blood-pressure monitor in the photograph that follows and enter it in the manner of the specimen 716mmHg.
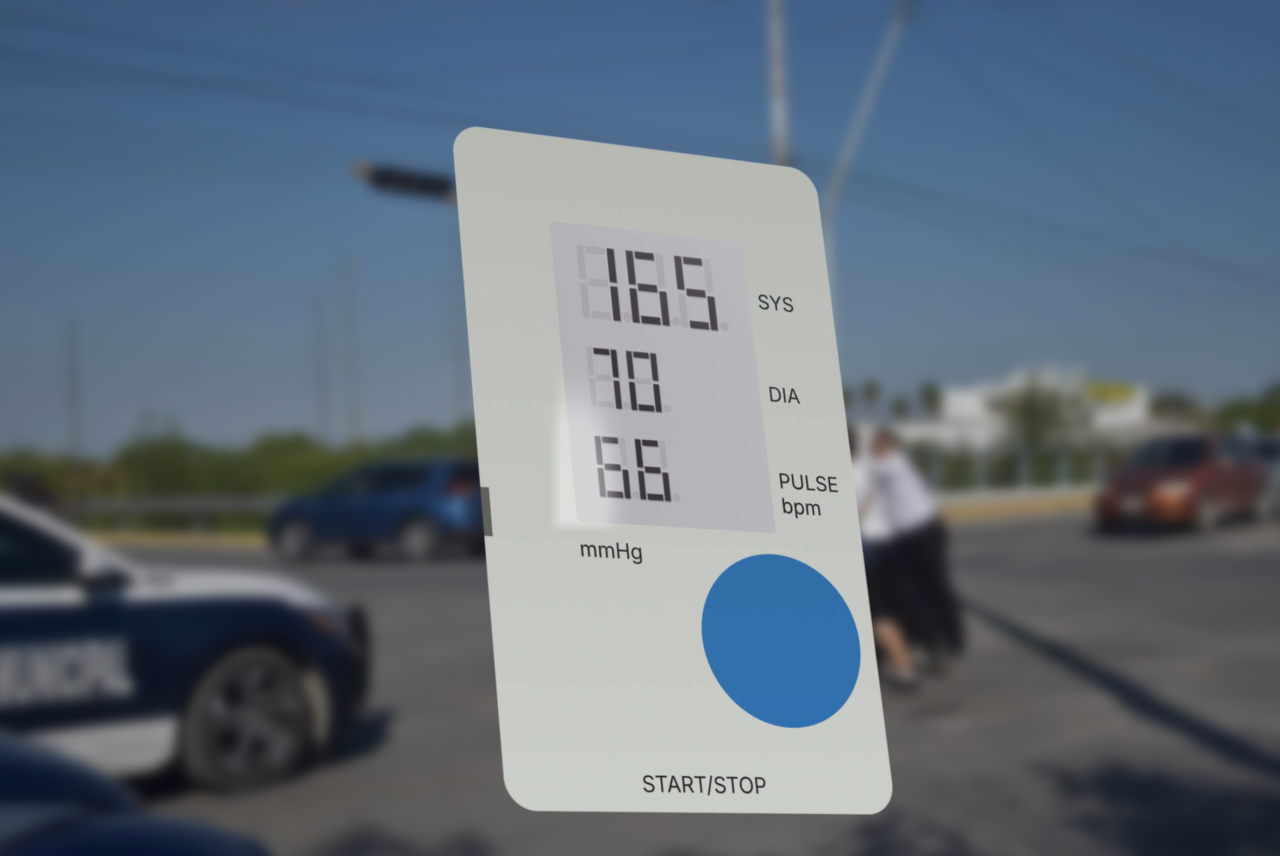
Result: 165mmHg
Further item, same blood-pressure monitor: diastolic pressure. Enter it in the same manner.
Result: 70mmHg
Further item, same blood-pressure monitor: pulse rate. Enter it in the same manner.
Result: 66bpm
